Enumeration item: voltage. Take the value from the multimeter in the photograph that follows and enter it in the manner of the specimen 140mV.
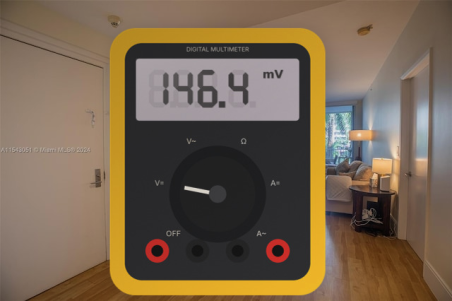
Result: 146.4mV
